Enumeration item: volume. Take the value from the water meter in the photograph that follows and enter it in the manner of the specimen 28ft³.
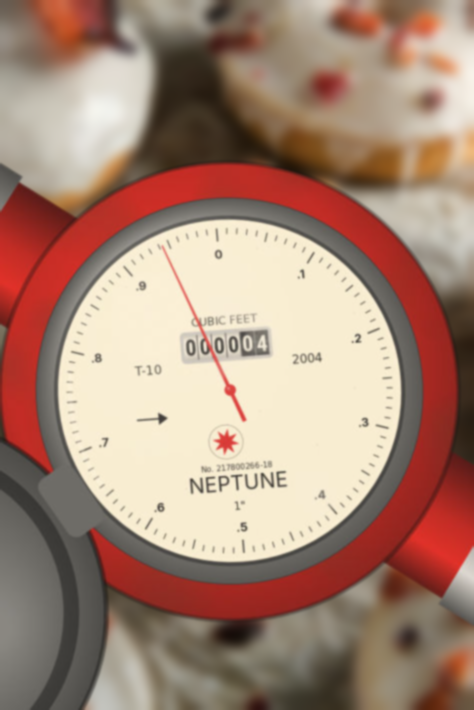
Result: 3.94ft³
